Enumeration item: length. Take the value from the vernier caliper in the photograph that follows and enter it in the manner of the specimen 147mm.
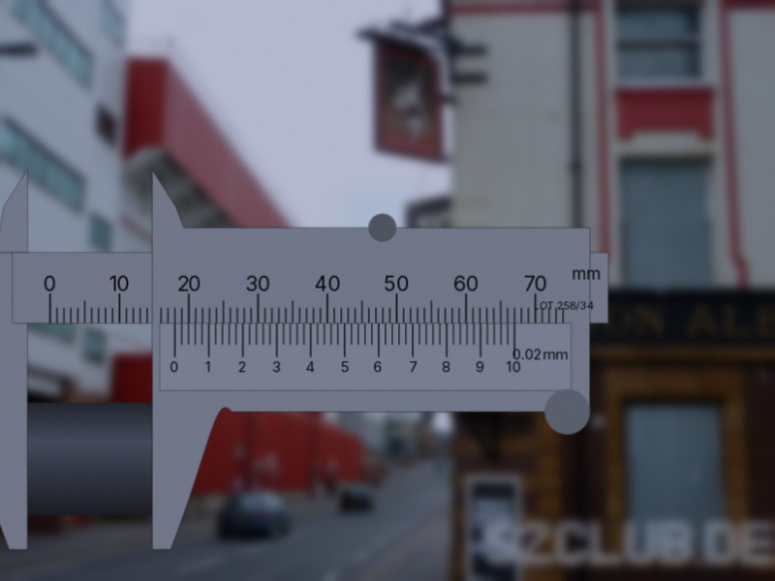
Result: 18.0mm
